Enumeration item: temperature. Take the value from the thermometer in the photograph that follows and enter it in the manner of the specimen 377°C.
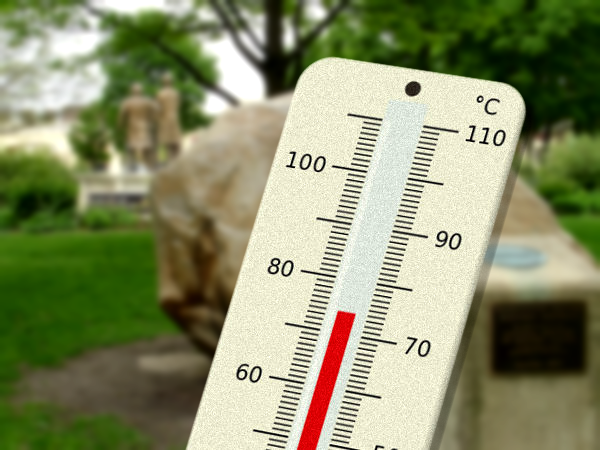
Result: 74°C
